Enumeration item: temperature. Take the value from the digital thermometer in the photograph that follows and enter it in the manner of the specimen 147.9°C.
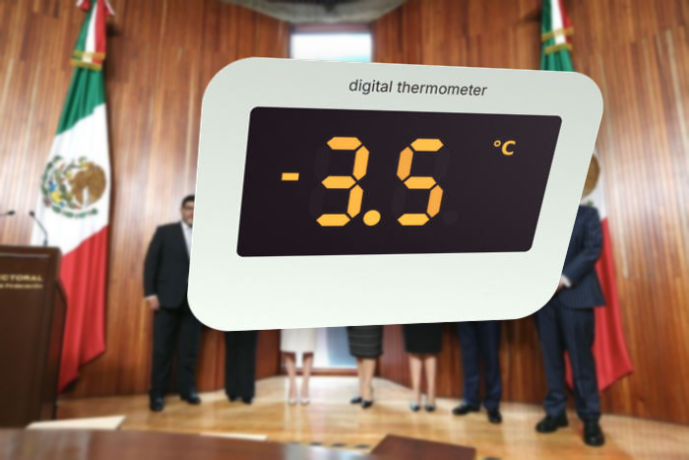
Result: -3.5°C
